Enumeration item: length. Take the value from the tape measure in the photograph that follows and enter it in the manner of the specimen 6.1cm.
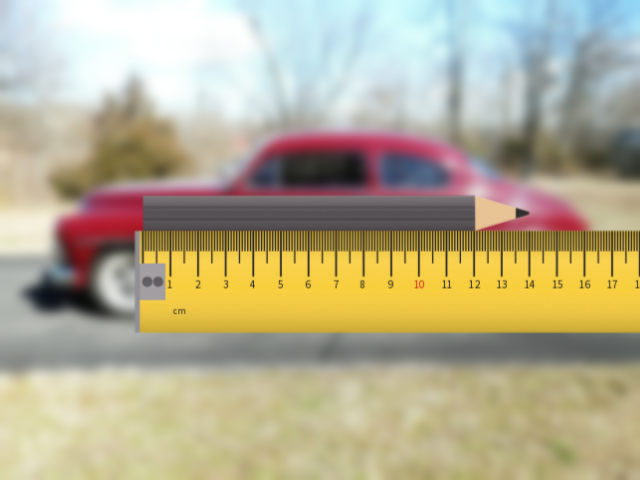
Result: 14cm
